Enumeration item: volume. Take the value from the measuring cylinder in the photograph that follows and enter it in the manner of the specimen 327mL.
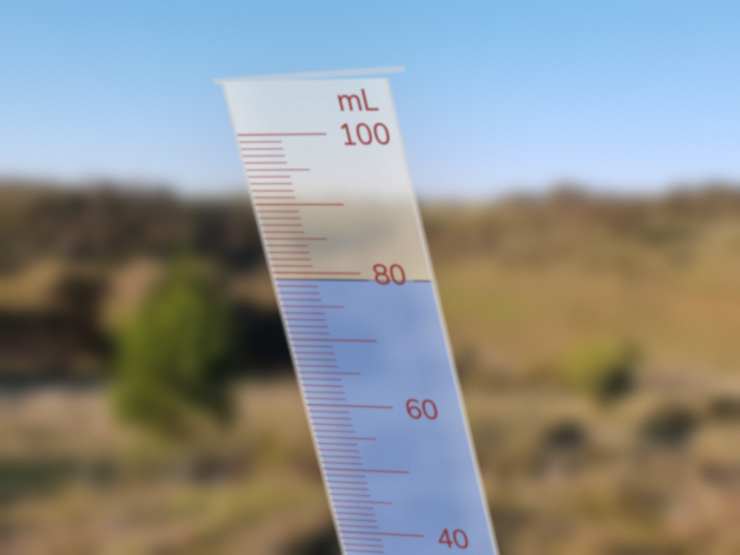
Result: 79mL
